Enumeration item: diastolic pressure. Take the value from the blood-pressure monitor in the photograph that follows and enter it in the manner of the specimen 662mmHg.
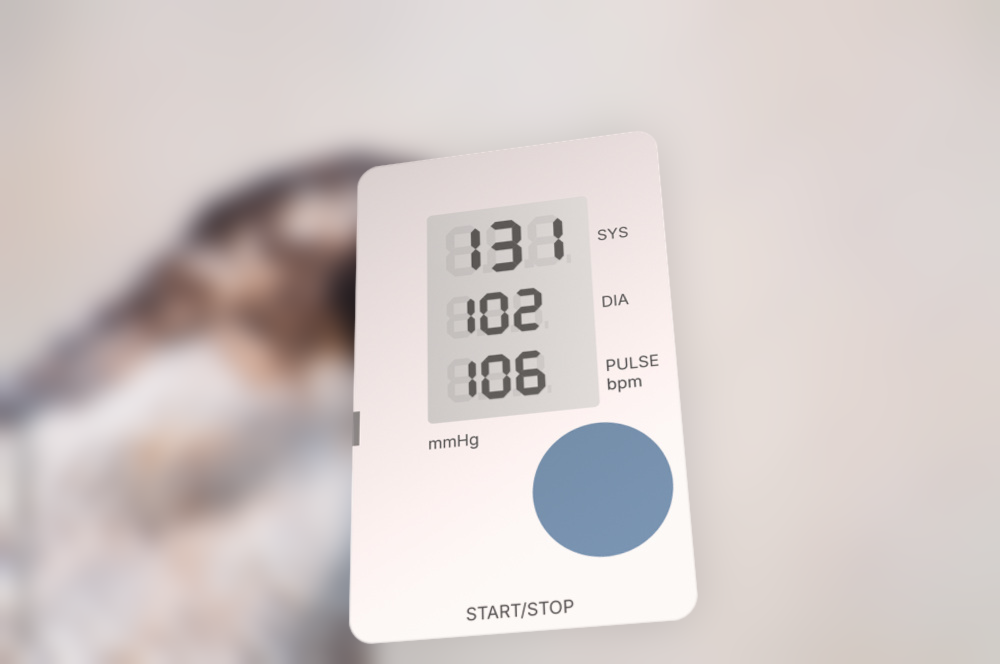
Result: 102mmHg
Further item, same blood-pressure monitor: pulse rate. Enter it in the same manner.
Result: 106bpm
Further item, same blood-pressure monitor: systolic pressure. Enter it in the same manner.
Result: 131mmHg
